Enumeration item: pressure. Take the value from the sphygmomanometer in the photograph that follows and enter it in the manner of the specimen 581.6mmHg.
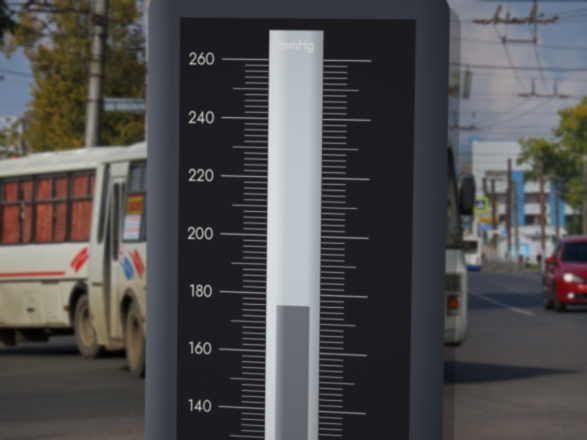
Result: 176mmHg
